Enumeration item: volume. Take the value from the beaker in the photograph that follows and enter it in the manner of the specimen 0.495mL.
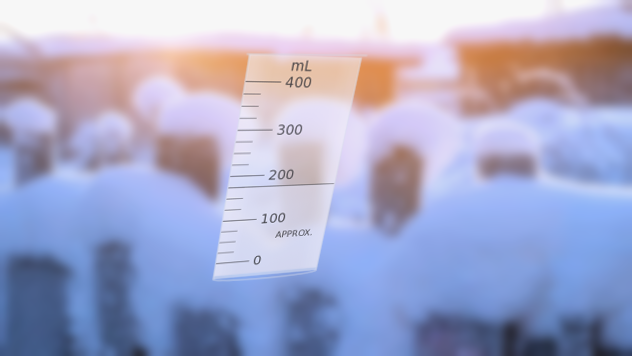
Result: 175mL
